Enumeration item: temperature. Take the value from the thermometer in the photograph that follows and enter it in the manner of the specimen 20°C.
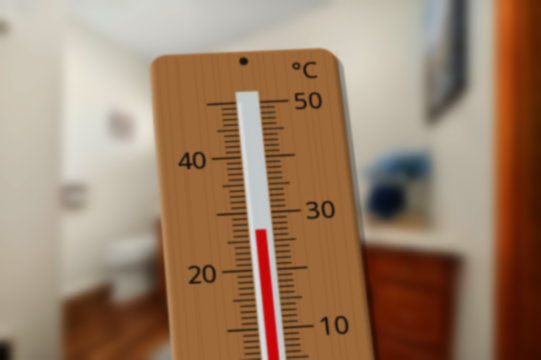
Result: 27°C
